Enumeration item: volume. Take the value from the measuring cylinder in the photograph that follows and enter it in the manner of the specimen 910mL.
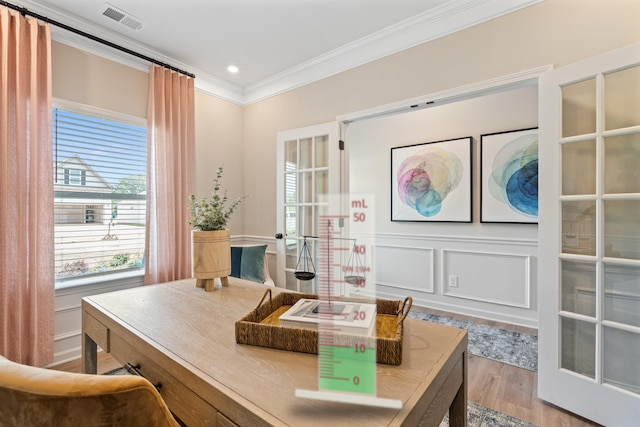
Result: 10mL
